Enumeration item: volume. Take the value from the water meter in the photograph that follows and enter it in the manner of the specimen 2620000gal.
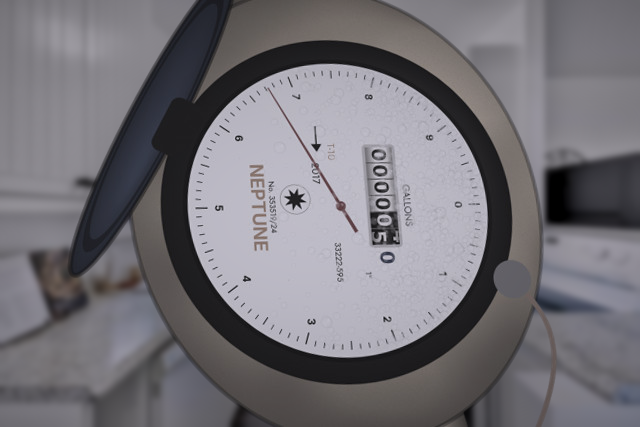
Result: 46.7gal
